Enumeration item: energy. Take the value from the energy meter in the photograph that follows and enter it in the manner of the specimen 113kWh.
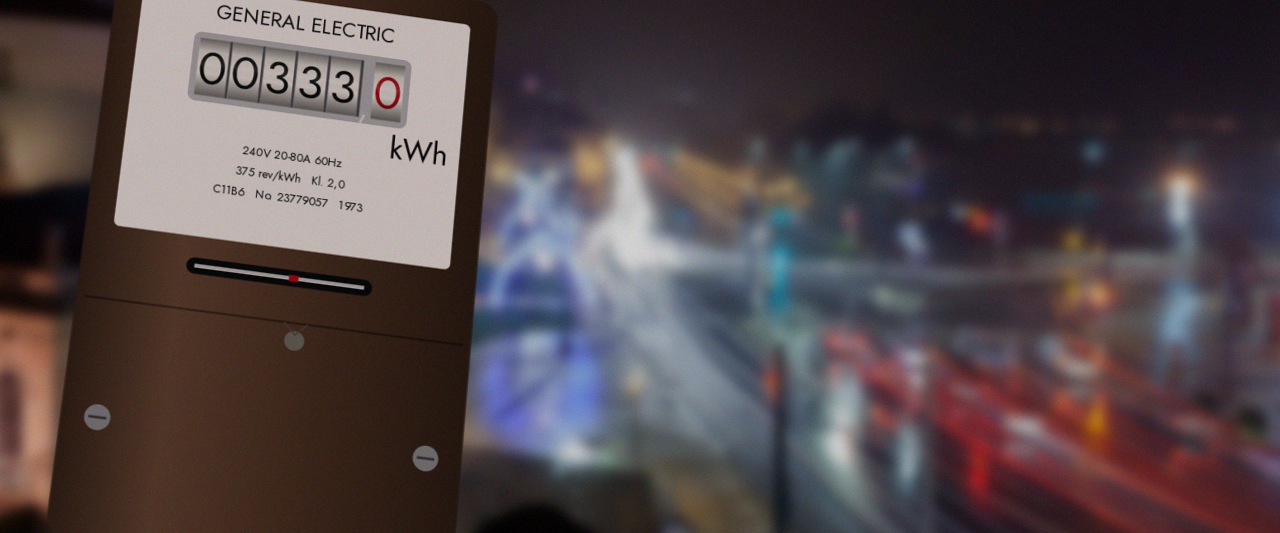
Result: 333.0kWh
